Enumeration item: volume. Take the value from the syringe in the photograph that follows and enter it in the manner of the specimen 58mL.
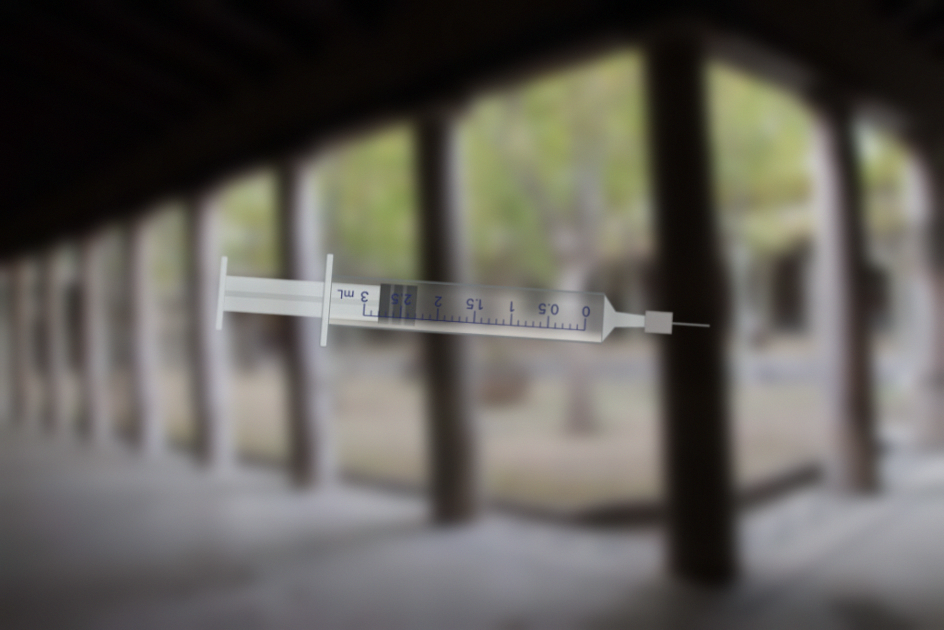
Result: 2.3mL
